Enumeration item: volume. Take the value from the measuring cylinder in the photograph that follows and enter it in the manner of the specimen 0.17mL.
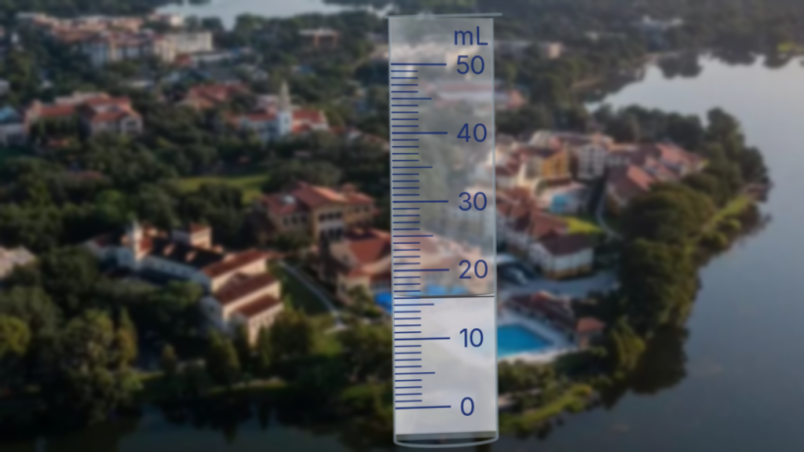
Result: 16mL
